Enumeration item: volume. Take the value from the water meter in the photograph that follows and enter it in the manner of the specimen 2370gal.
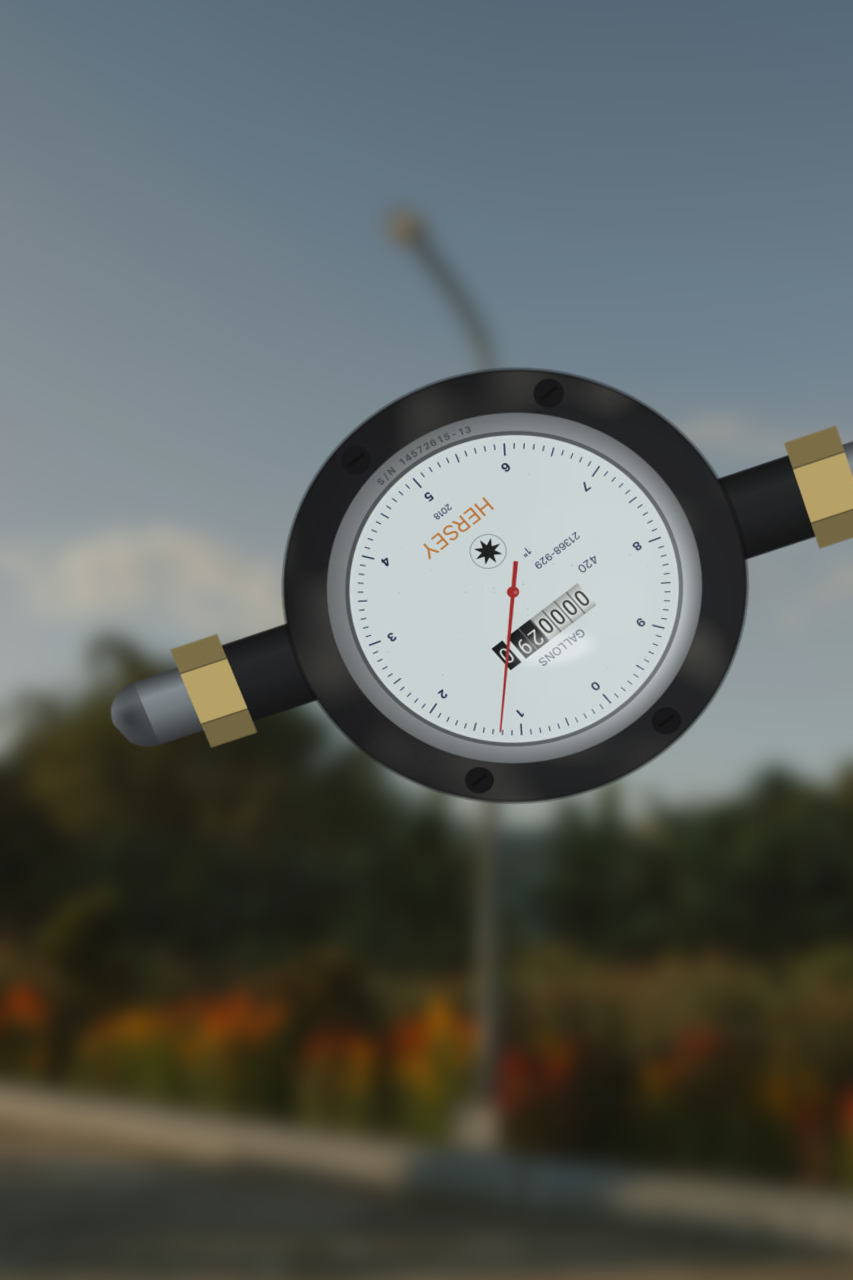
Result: 291.2gal
